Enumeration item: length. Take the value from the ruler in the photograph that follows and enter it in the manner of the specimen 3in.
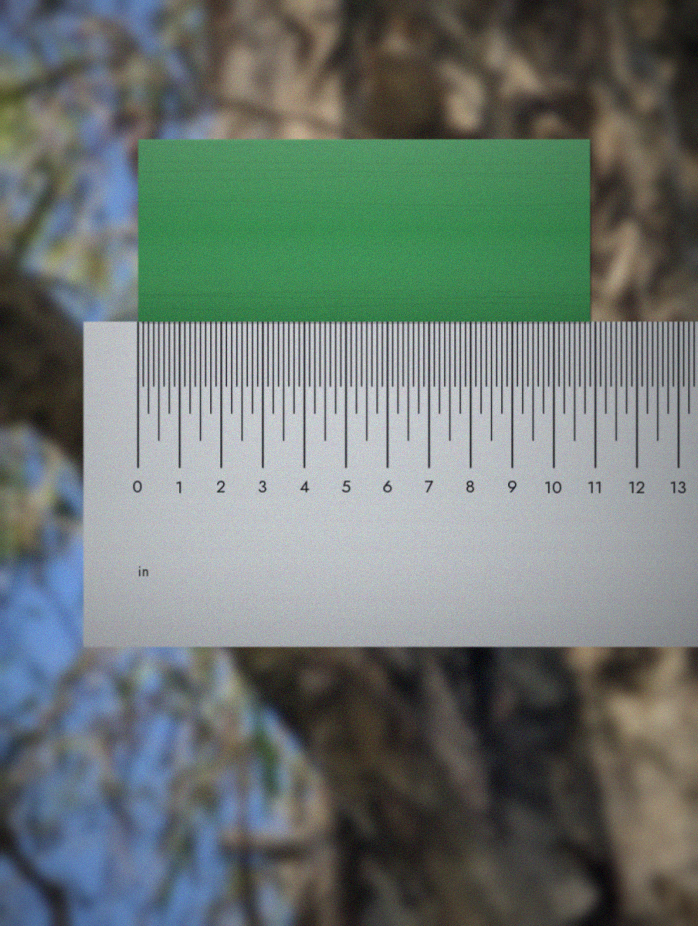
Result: 10.875in
